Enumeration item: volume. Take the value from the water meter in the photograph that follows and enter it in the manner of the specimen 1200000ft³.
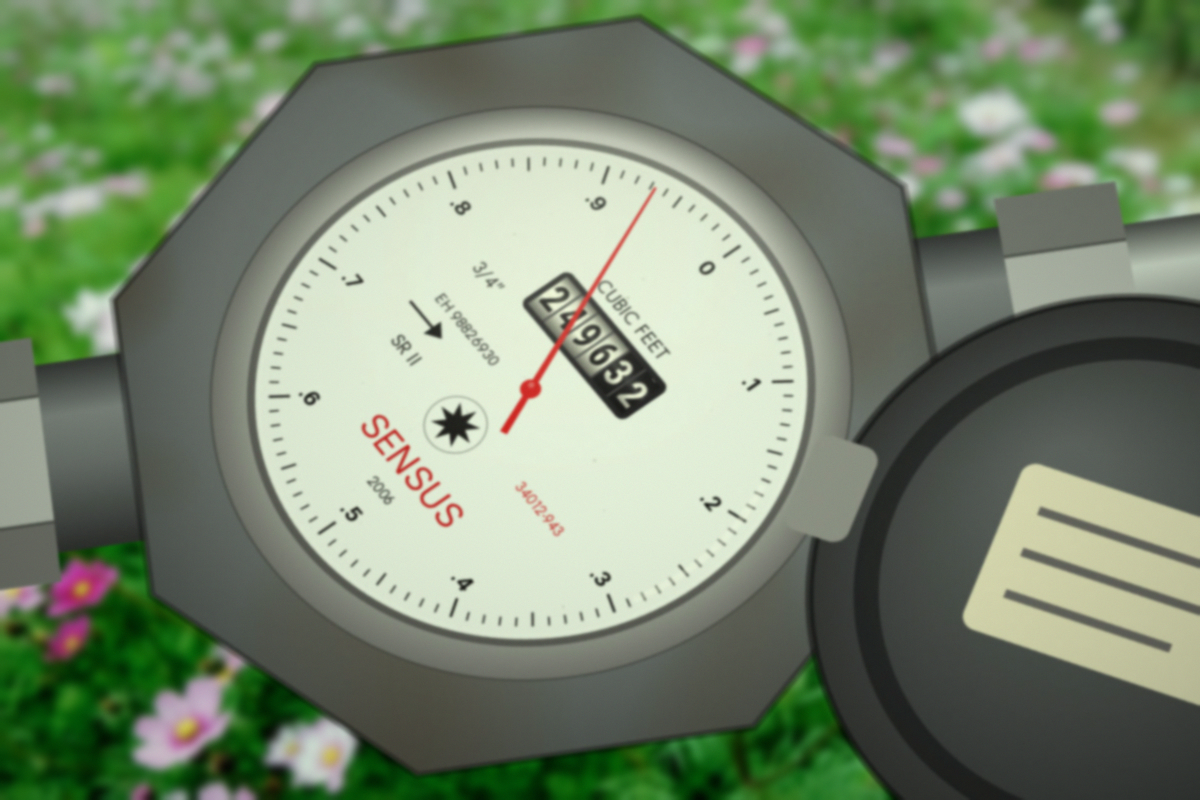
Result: 249631.93ft³
